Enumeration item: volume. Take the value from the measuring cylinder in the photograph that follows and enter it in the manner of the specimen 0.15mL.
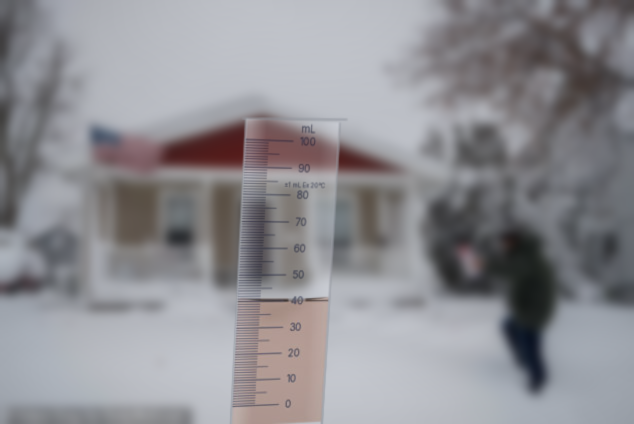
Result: 40mL
